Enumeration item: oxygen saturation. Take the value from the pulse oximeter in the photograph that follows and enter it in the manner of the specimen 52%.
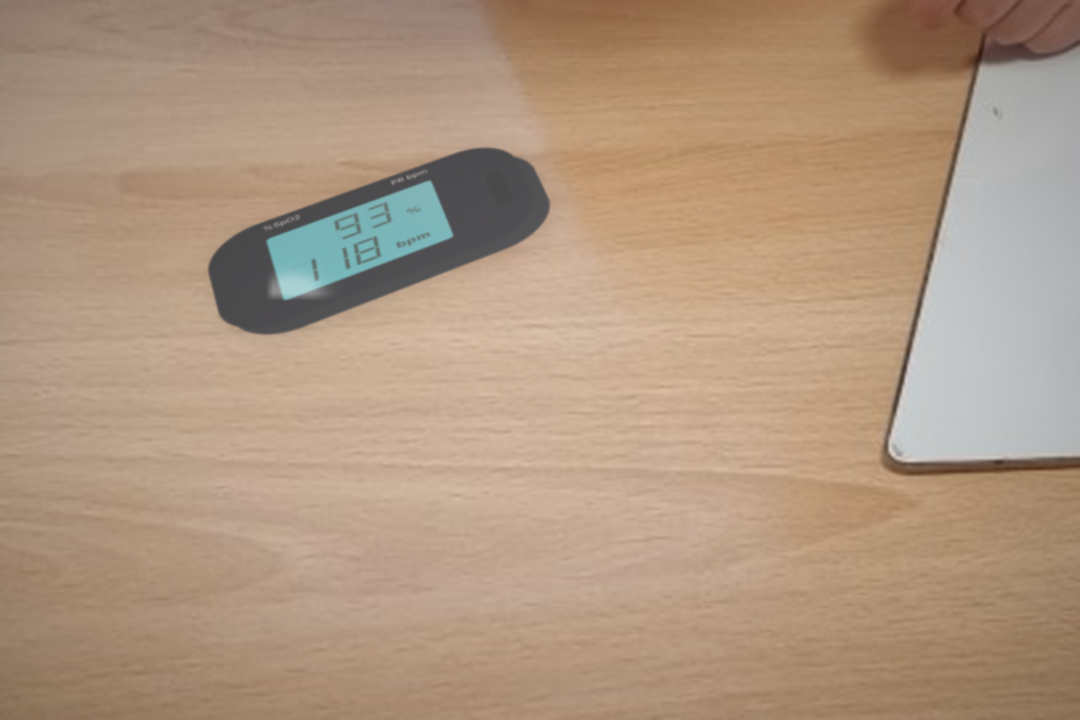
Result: 93%
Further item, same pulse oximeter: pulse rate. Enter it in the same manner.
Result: 118bpm
